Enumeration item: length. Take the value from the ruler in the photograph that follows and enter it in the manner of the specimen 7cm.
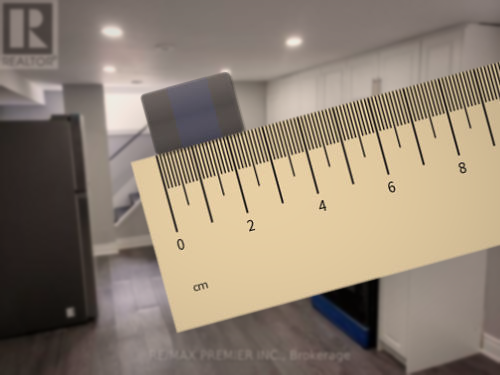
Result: 2.5cm
